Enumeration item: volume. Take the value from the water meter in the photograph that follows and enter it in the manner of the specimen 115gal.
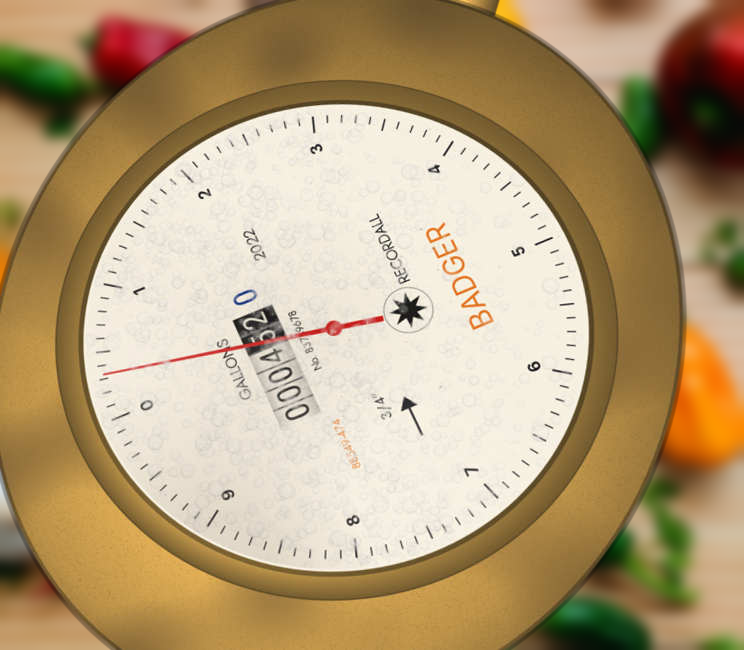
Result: 4520.3gal
